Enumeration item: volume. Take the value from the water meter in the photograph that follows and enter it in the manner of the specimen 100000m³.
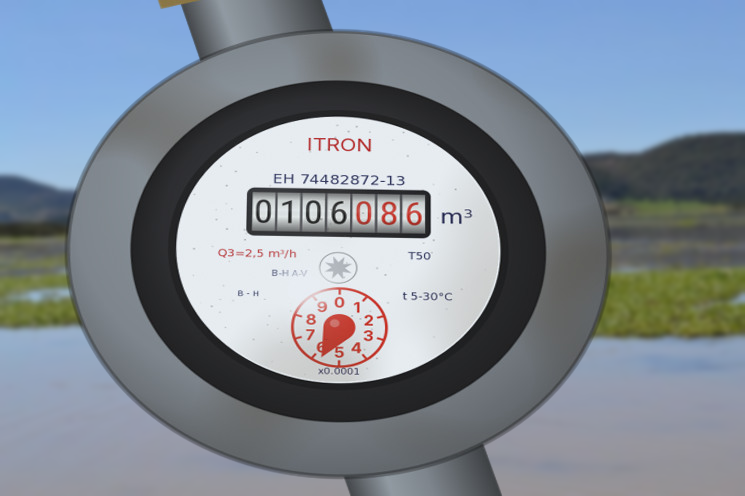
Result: 106.0865m³
